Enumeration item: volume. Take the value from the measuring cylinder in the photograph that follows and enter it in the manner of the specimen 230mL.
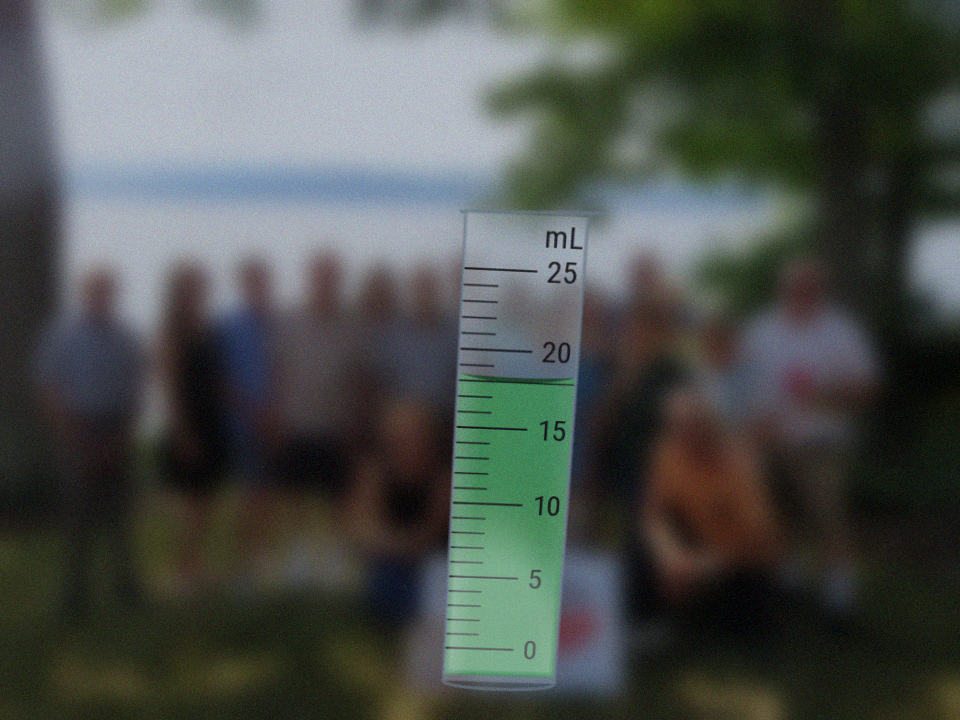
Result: 18mL
